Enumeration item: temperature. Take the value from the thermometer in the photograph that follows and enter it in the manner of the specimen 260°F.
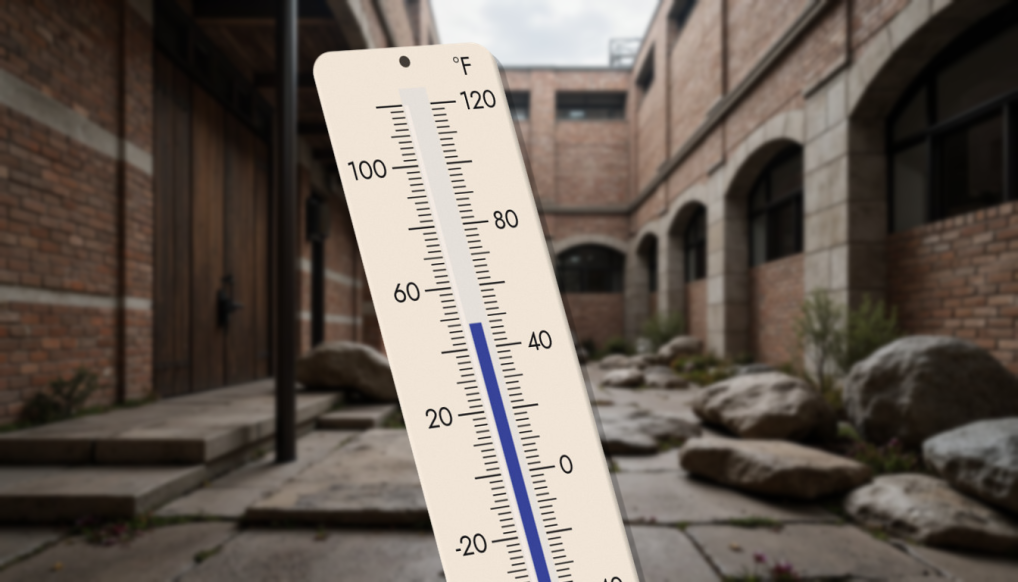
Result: 48°F
